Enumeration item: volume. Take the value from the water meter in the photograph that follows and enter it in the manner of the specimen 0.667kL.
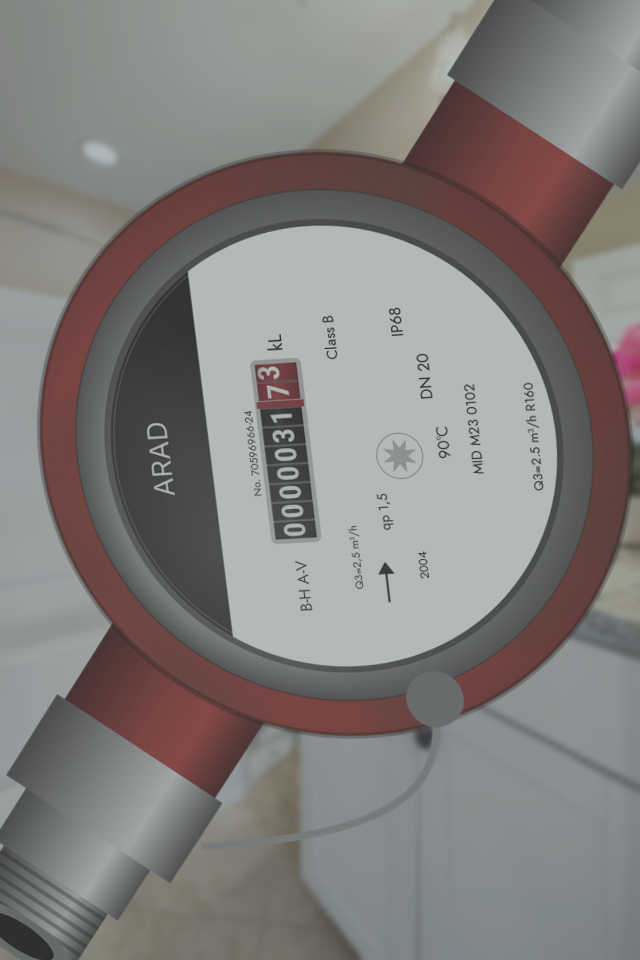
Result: 31.73kL
